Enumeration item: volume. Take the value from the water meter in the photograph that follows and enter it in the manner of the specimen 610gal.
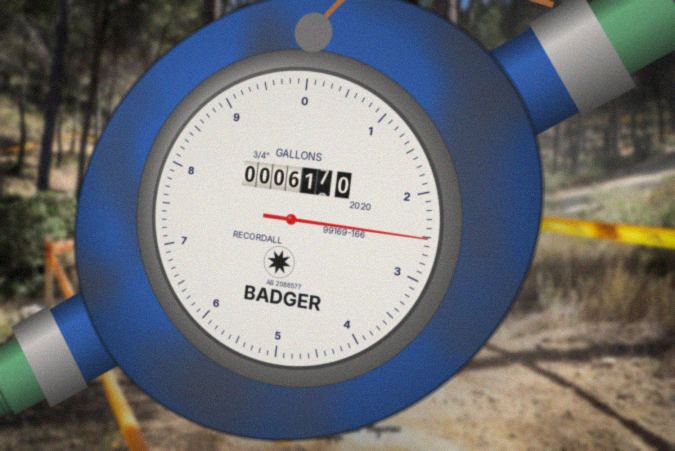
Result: 6172.5gal
